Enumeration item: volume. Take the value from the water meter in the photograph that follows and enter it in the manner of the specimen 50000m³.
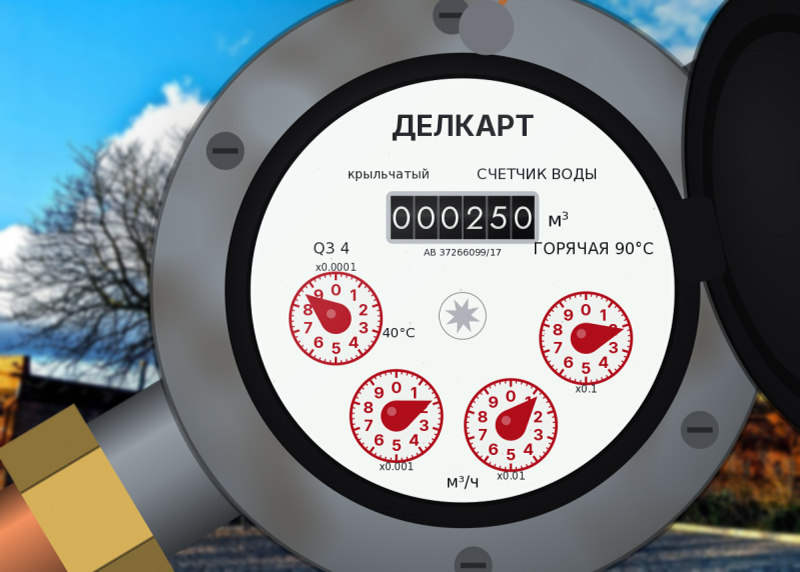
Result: 250.2118m³
